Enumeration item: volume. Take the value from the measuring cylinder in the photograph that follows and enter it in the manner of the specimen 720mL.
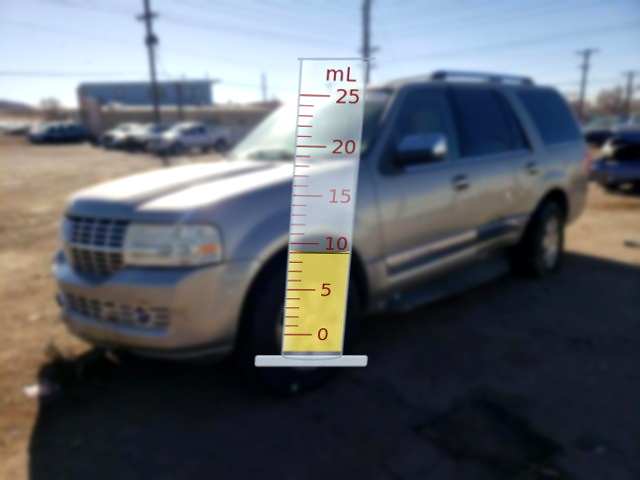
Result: 9mL
